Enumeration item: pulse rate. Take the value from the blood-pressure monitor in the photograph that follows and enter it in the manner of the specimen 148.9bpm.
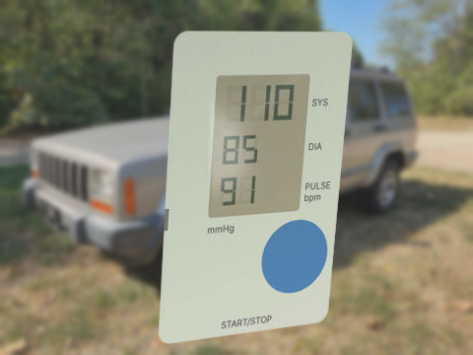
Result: 91bpm
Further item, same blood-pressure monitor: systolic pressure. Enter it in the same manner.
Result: 110mmHg
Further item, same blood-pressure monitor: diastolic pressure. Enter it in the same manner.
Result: 85mmHg
